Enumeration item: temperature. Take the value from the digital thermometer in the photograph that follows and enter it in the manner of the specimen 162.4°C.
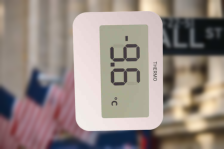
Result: -9.6°C
